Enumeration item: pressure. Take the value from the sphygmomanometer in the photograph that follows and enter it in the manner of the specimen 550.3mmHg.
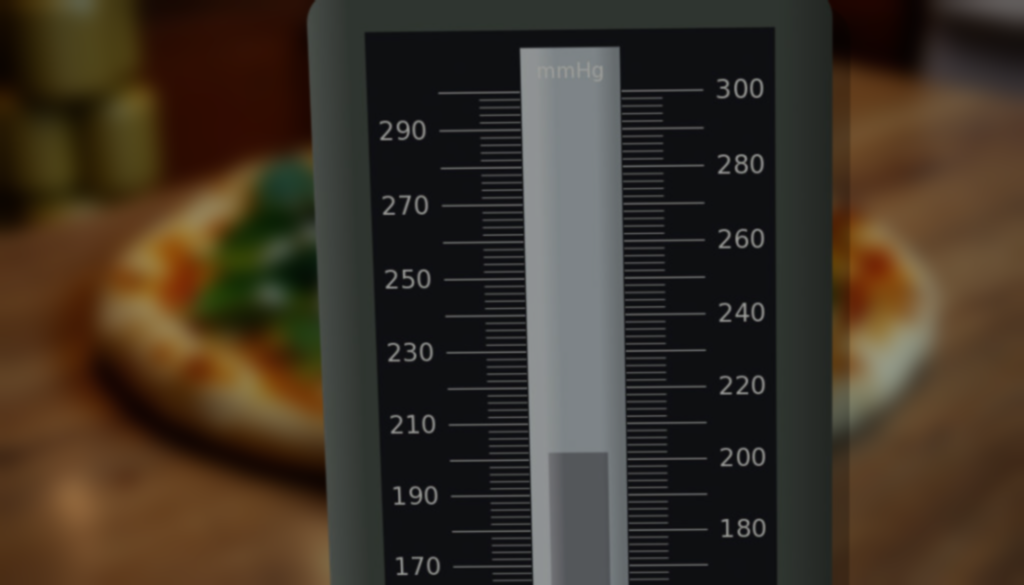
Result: 202mmHg
